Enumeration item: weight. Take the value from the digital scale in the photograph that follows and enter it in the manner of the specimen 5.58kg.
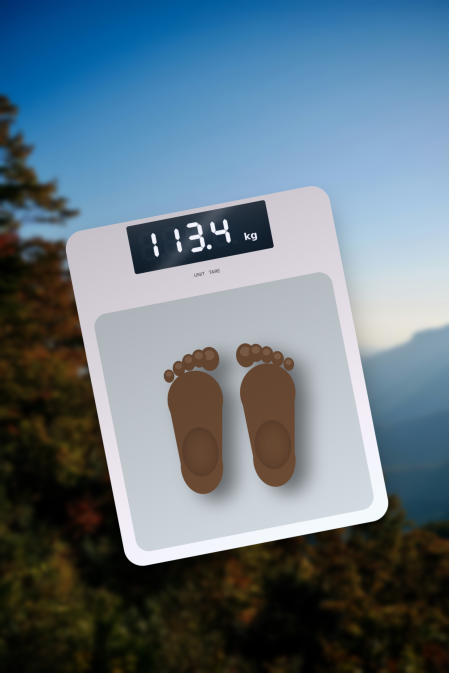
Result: 113.4kg
